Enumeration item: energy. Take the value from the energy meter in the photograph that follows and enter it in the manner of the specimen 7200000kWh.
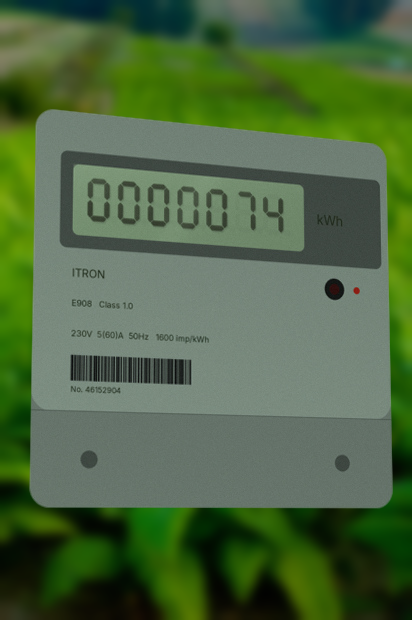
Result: 74kWh
